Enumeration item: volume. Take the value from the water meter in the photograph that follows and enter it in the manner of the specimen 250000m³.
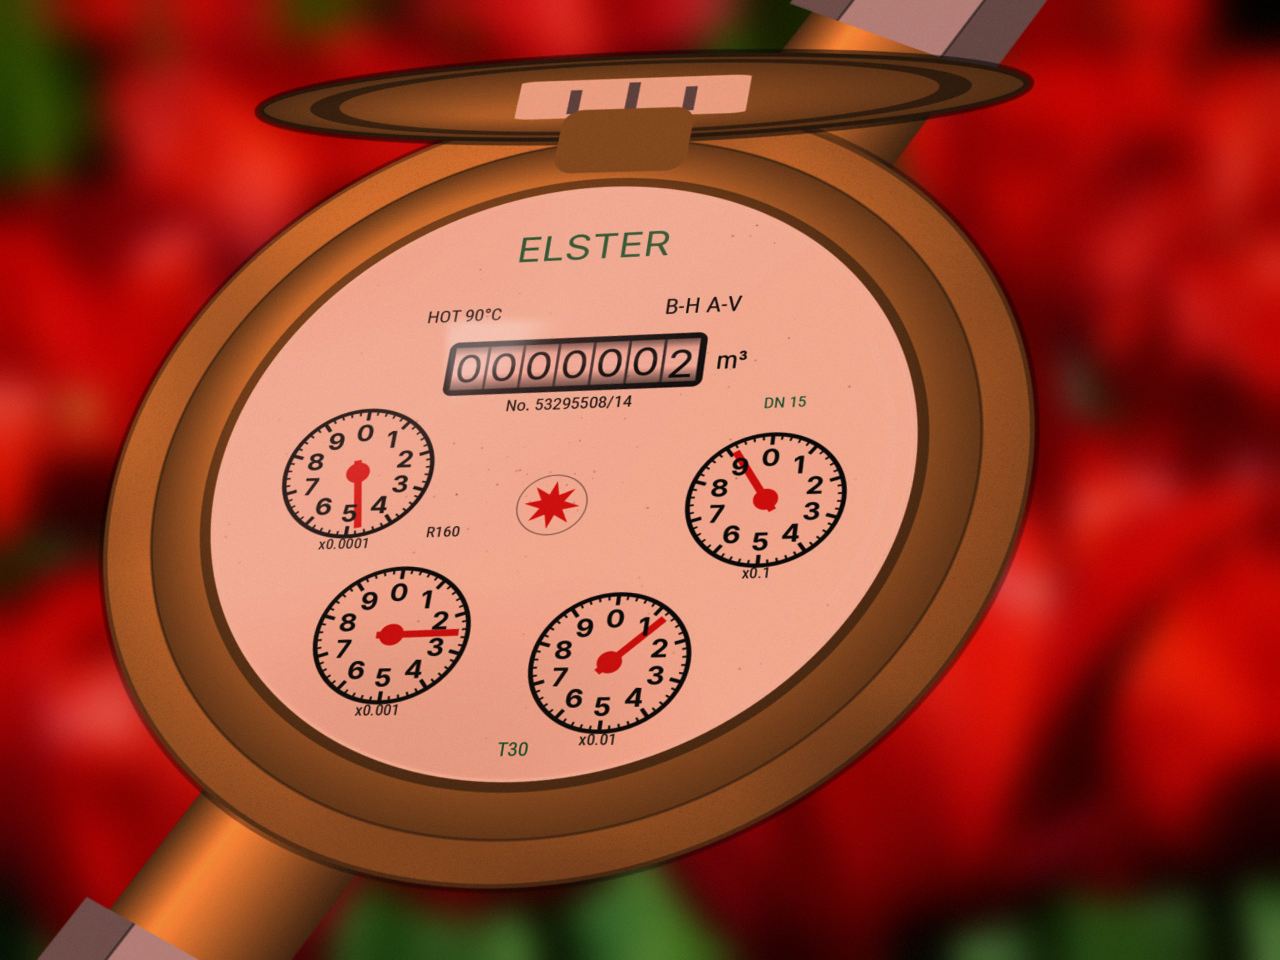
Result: 1.9124m³
